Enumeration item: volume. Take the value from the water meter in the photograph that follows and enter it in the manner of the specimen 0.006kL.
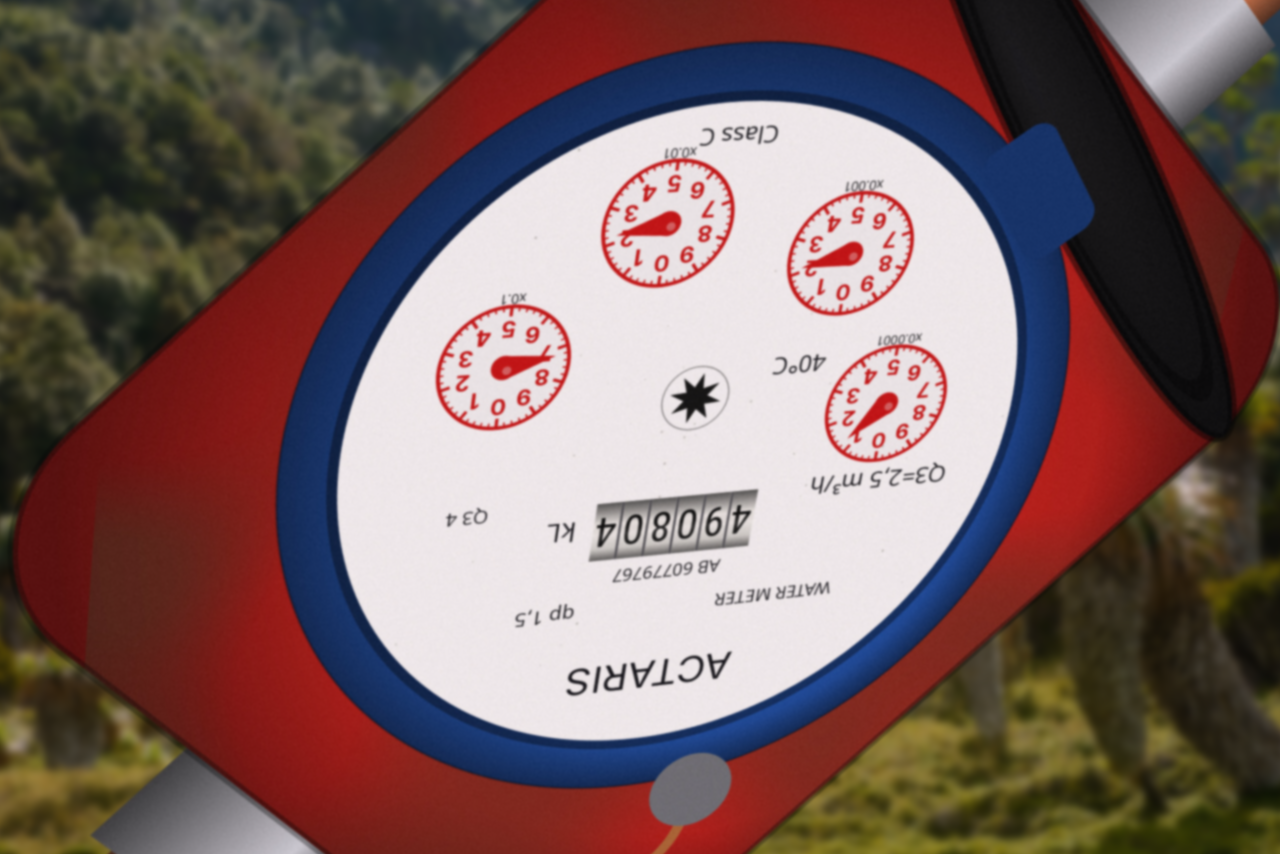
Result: 490804.7221kL
